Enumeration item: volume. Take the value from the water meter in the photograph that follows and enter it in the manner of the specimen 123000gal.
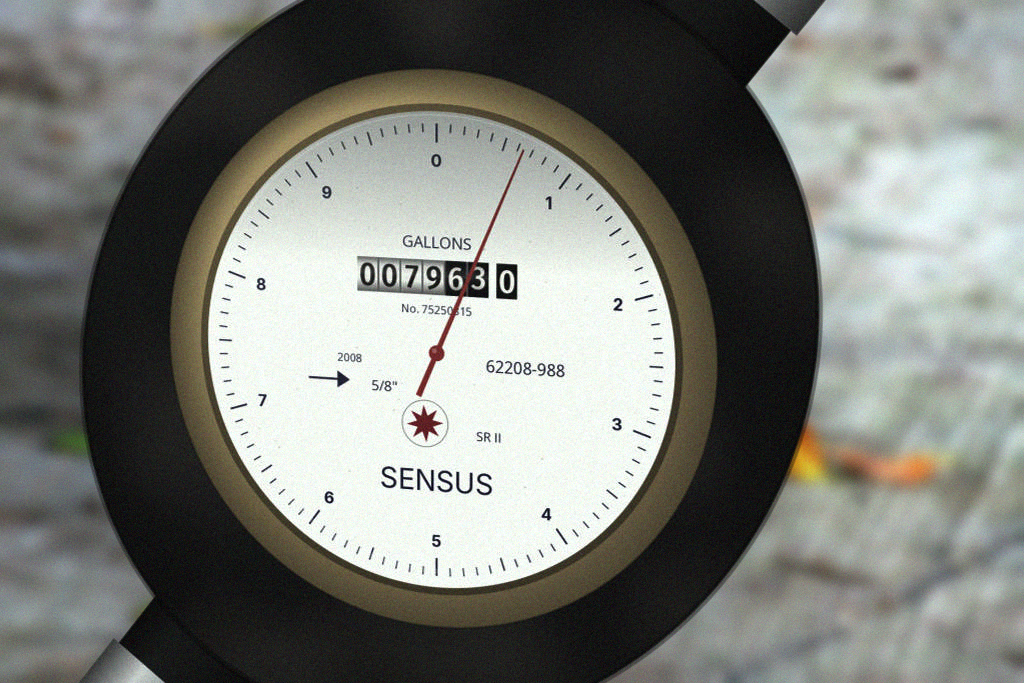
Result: 79630.6gal
